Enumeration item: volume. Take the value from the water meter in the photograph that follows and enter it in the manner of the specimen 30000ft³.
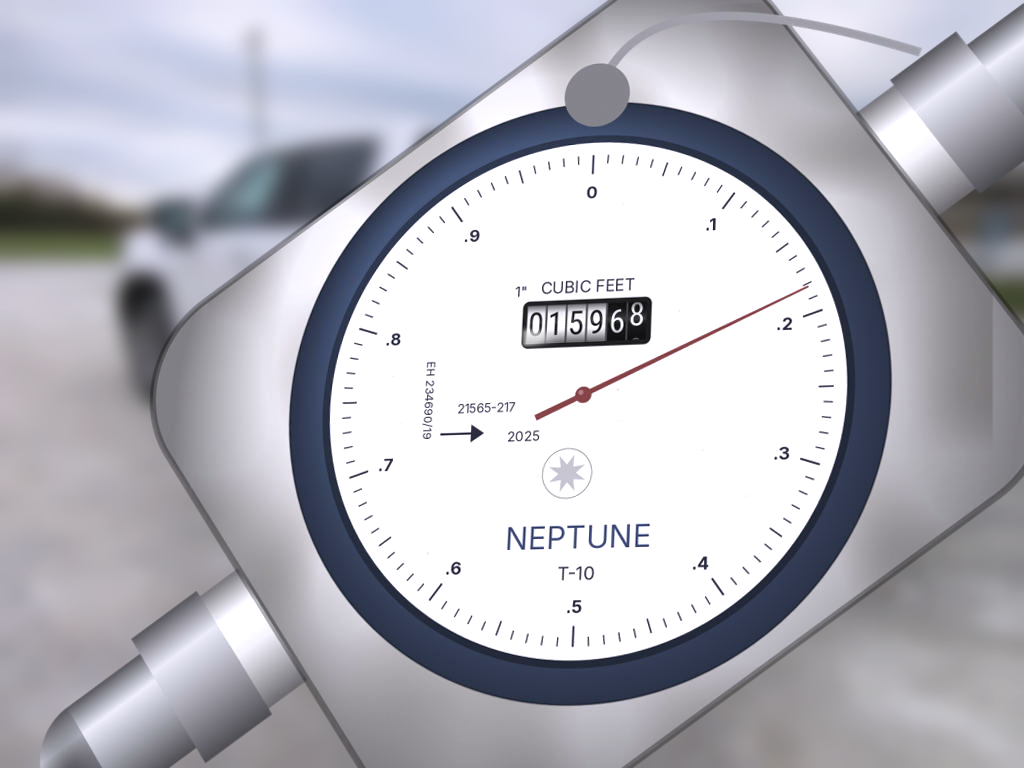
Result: 15968.18ft³
